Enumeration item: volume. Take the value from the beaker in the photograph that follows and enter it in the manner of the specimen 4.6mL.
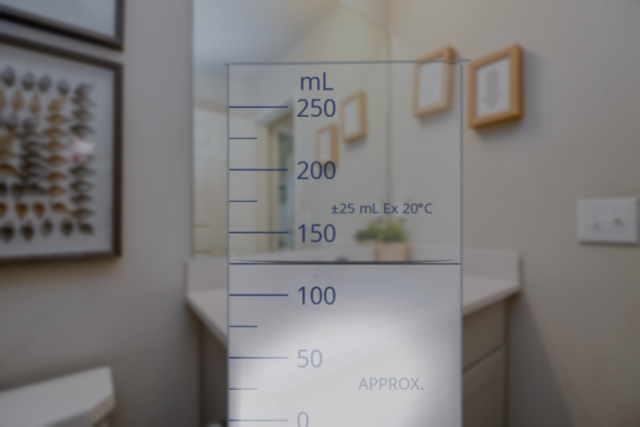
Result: 125mL
